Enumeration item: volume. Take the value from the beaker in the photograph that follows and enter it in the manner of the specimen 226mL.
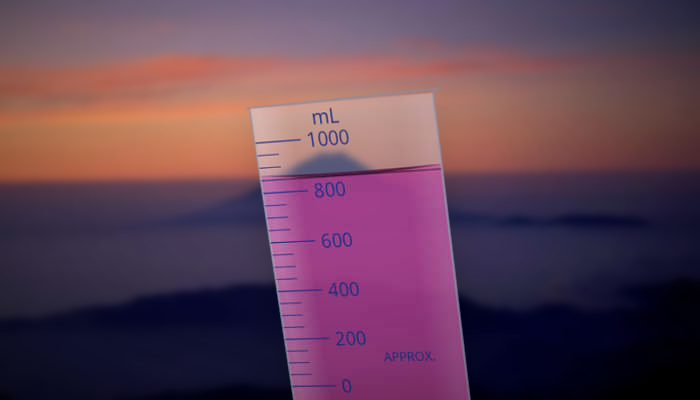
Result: 850mL
